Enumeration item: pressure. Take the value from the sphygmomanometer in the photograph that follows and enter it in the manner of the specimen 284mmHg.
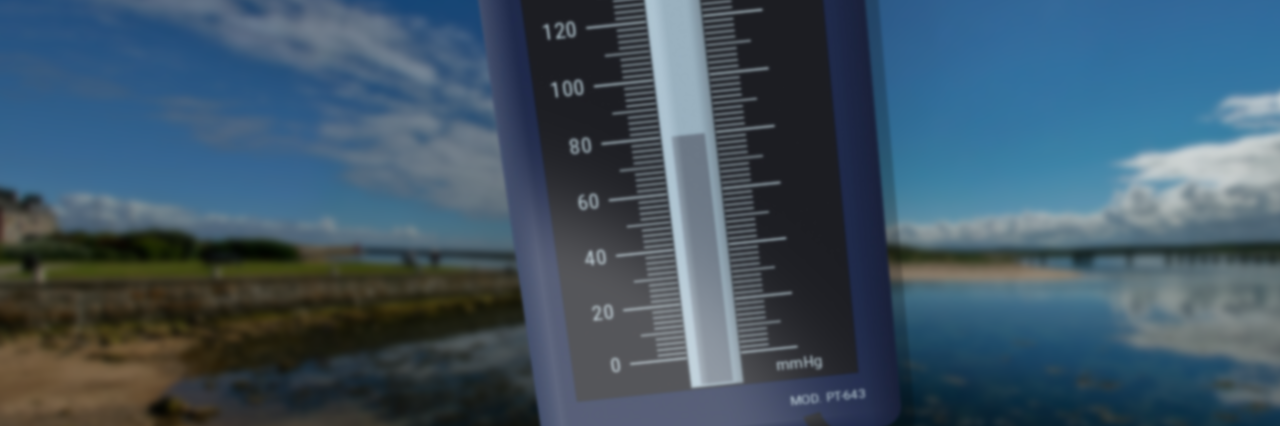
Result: 80mmHg
